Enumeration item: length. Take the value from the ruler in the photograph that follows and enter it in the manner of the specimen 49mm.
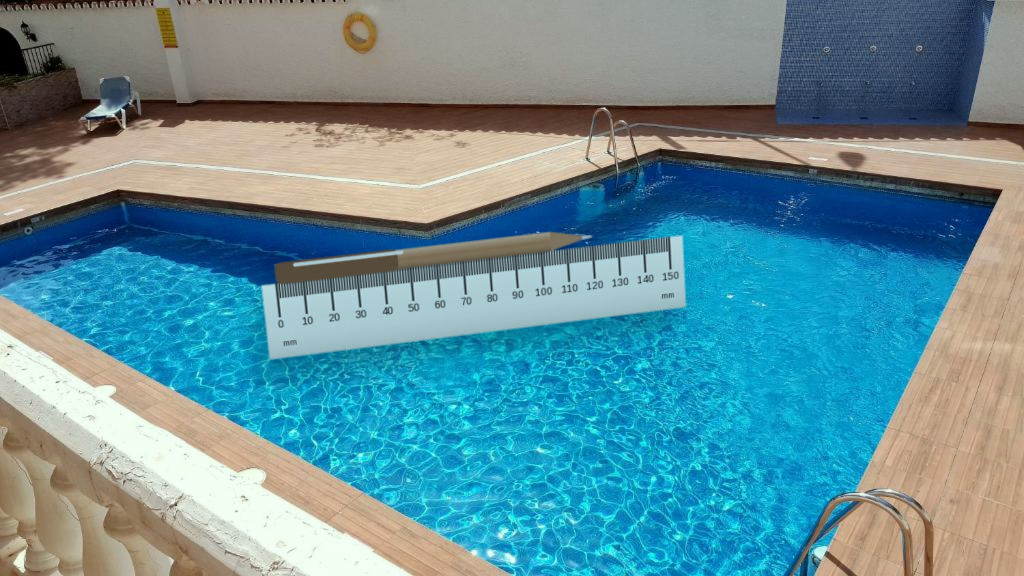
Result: 120mm
